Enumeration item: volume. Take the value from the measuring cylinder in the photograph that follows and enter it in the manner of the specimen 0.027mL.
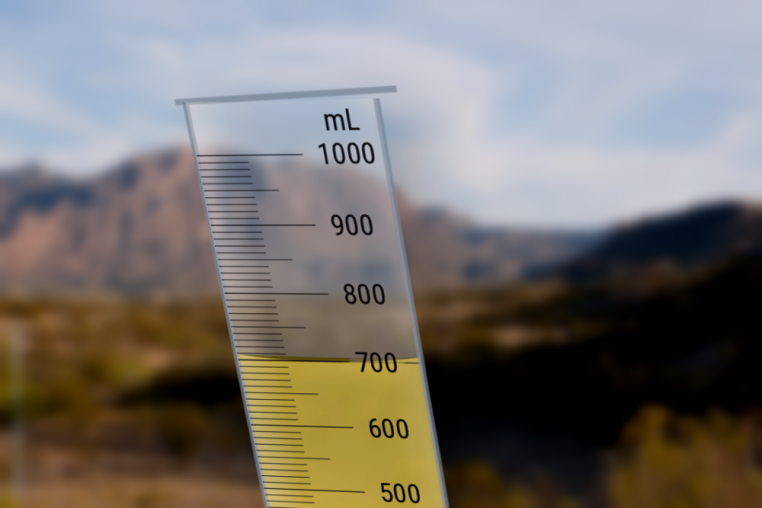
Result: 700mL
